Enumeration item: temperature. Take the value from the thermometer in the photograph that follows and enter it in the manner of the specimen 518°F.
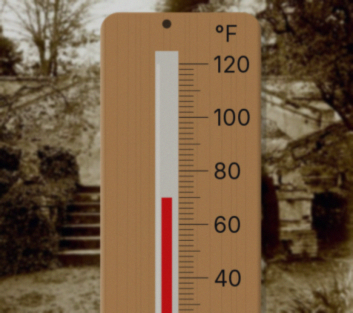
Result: 70°F
